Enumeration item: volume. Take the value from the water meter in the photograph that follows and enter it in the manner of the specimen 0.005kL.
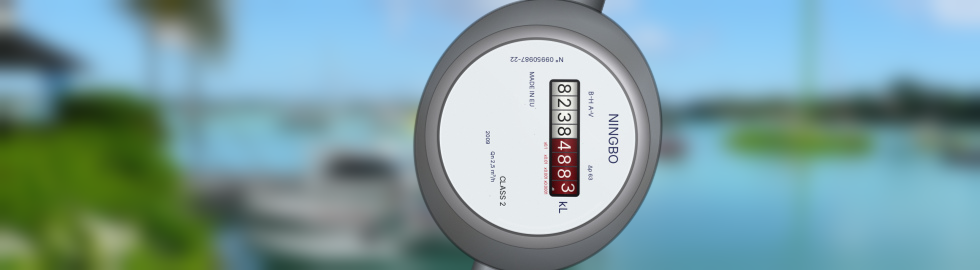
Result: 8238.4883kL
